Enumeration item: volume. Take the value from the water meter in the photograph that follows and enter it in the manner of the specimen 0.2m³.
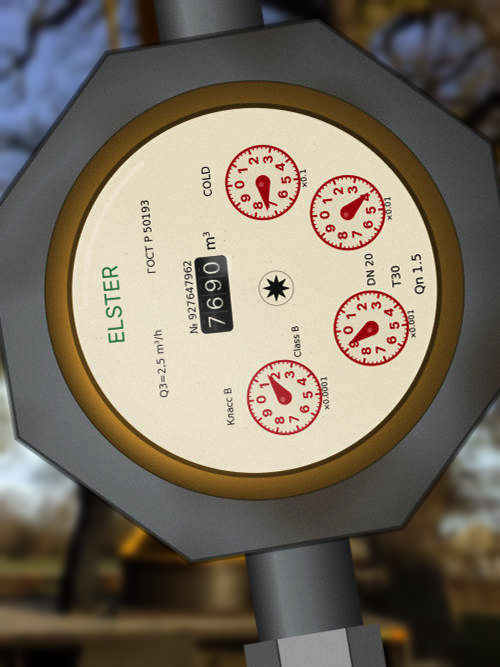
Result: 7690.7391m³
